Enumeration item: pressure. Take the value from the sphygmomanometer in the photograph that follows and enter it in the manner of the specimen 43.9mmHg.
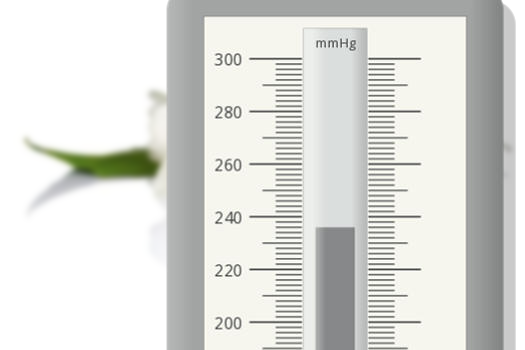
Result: 236mmHg
